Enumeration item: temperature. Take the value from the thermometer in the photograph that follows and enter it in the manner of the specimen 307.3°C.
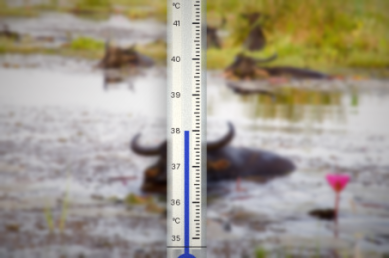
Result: 38°C
